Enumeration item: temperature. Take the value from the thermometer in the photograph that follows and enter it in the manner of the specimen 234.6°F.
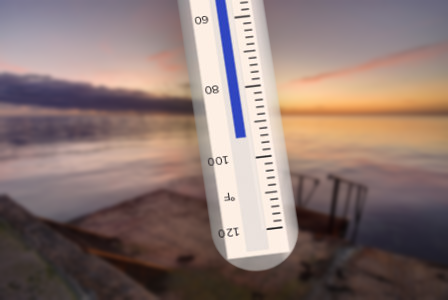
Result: 94°F
